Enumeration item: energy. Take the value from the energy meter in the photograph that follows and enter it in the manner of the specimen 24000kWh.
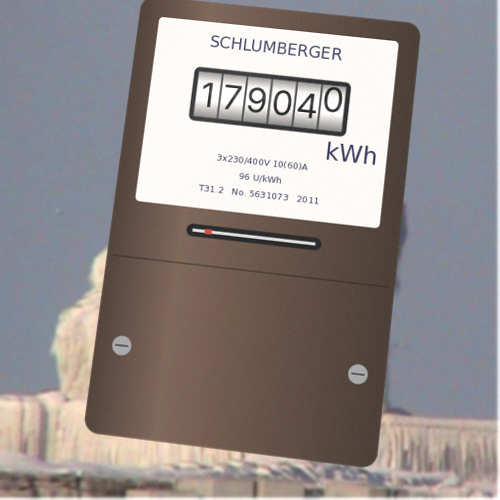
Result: 179040kWh
